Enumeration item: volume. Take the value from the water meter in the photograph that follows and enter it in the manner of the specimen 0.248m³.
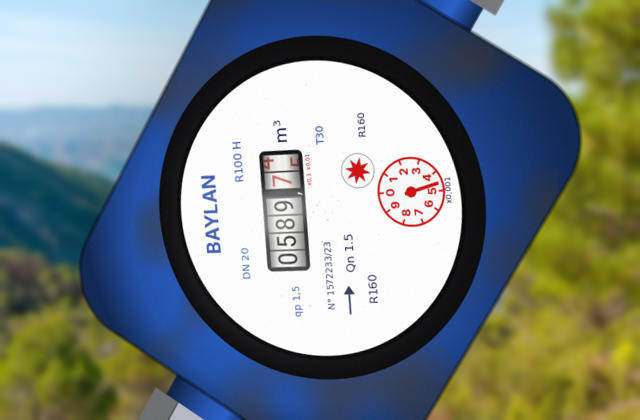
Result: 589.744m³
